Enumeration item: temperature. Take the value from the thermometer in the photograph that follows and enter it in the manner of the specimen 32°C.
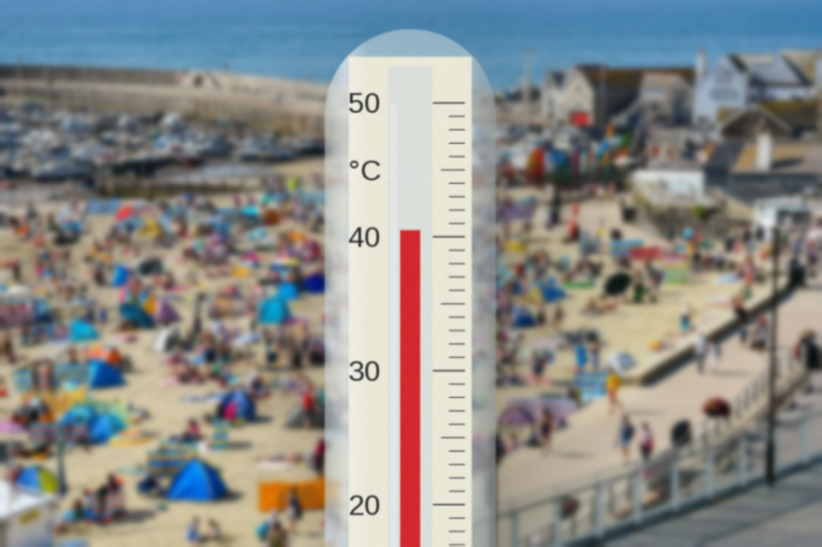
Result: 40.5°C
